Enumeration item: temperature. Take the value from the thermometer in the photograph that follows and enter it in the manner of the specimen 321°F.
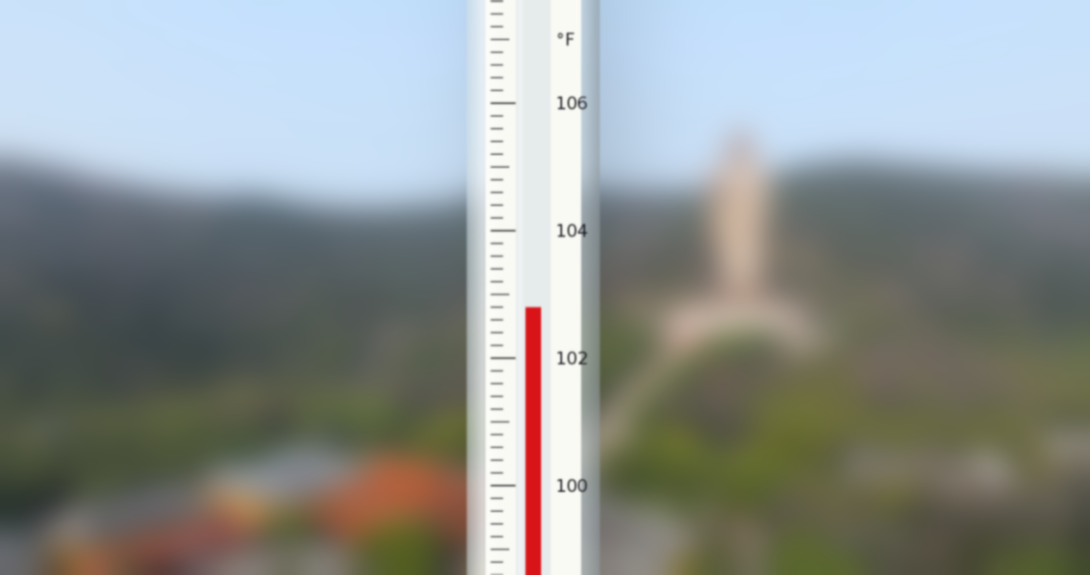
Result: 102.8°F
